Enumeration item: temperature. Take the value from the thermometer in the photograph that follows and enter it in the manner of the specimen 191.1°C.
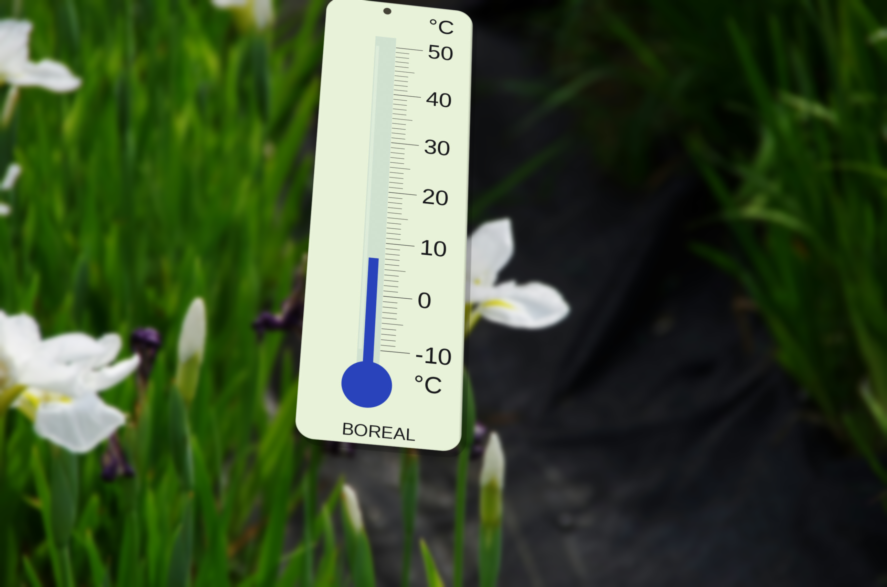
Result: 7°C
